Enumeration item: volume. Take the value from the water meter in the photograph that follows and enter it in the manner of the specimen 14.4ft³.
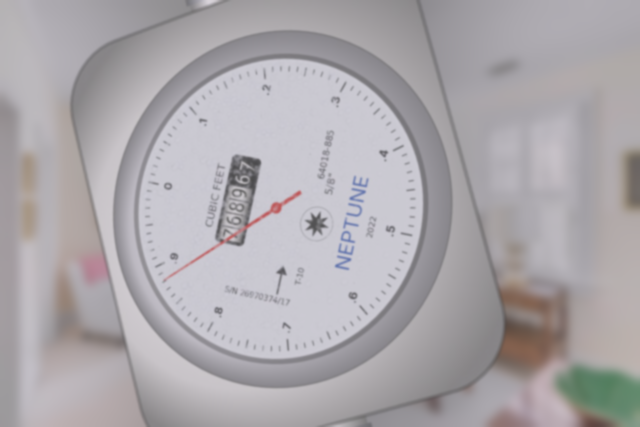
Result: 768966.88ft³
